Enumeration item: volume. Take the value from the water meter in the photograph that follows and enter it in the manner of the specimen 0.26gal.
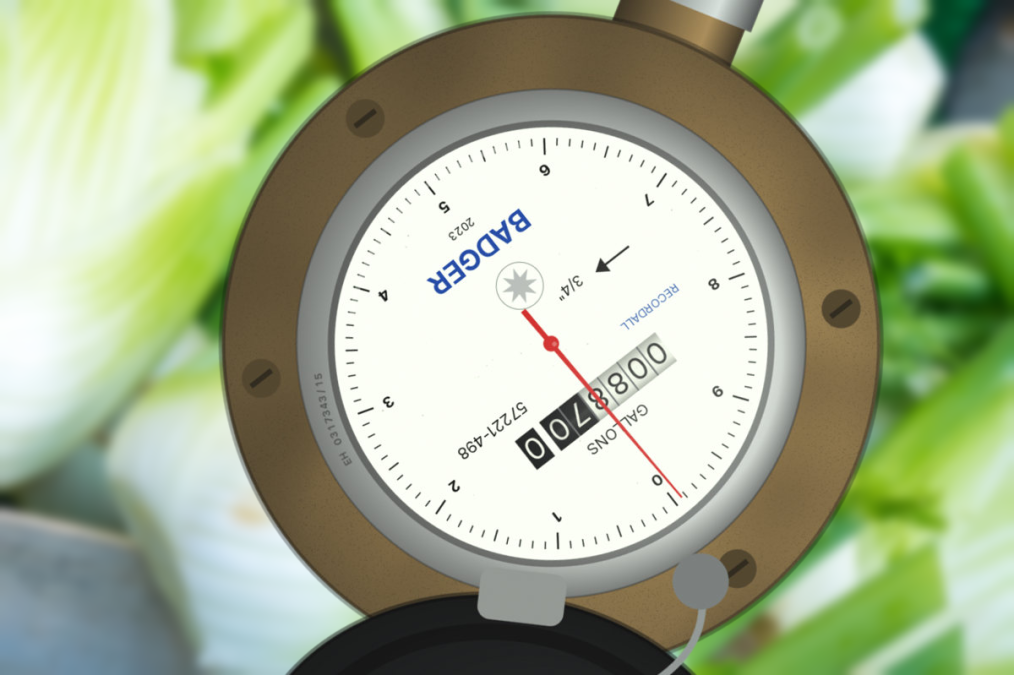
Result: 88699.9gal
